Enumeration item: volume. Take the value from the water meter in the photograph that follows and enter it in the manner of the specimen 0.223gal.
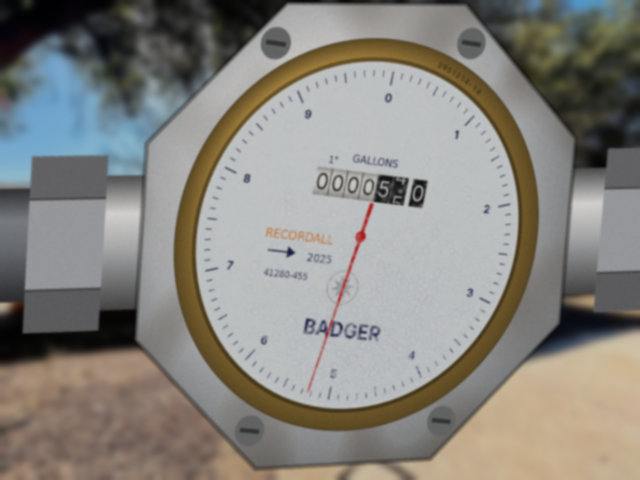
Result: 545.2gal
